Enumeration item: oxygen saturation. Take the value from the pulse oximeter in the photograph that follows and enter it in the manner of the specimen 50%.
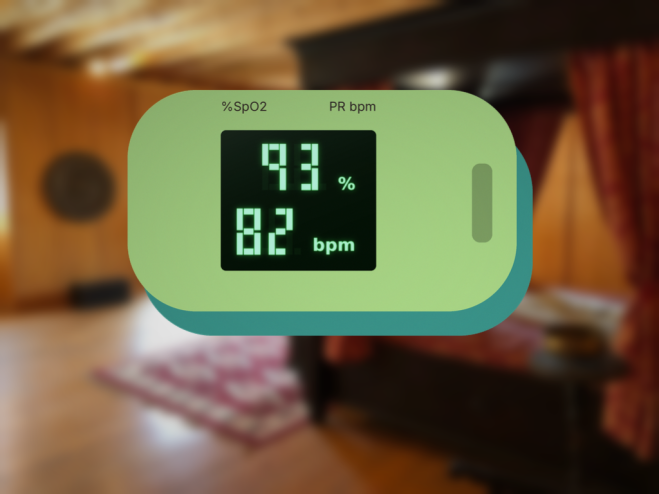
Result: 93%
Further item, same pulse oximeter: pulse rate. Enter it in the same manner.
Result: 82bpm
